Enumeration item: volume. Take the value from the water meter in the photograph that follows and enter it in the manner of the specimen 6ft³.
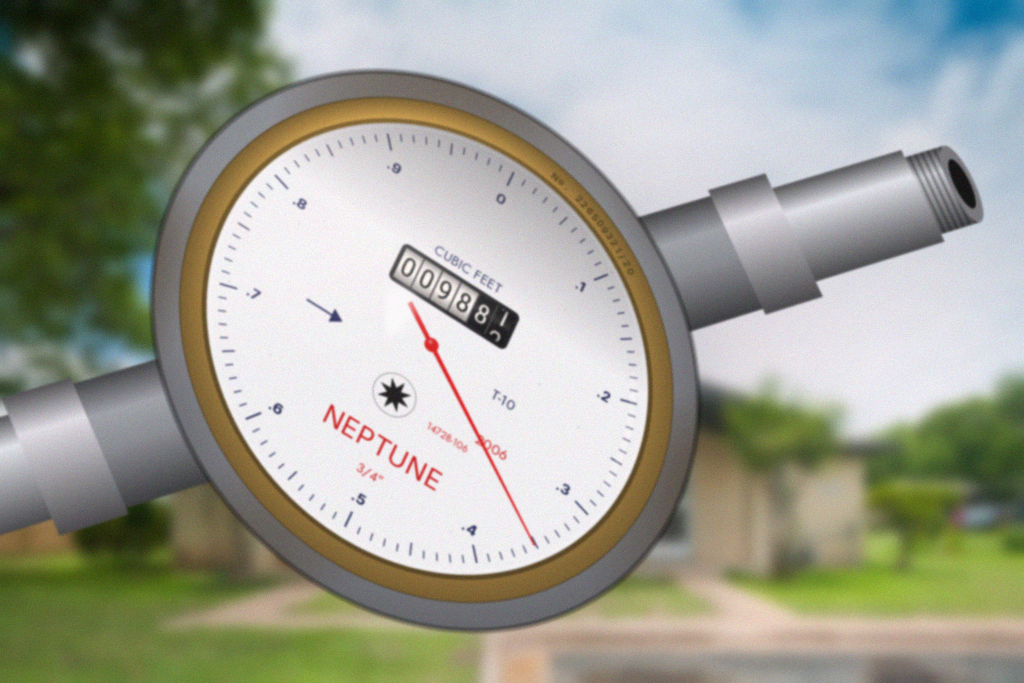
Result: 9881.35ft³
